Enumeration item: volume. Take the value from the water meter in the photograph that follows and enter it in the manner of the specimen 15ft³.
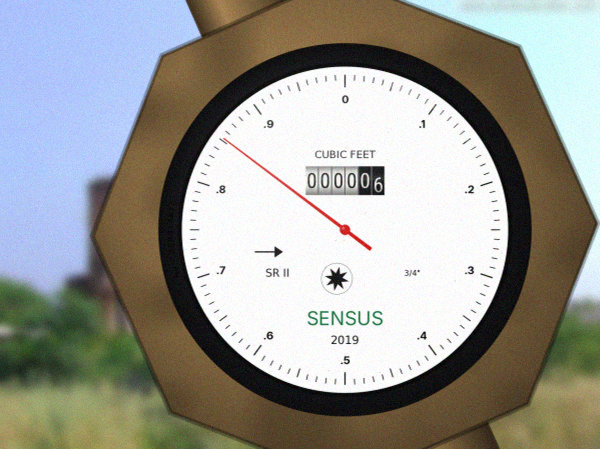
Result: 5.85ft³
